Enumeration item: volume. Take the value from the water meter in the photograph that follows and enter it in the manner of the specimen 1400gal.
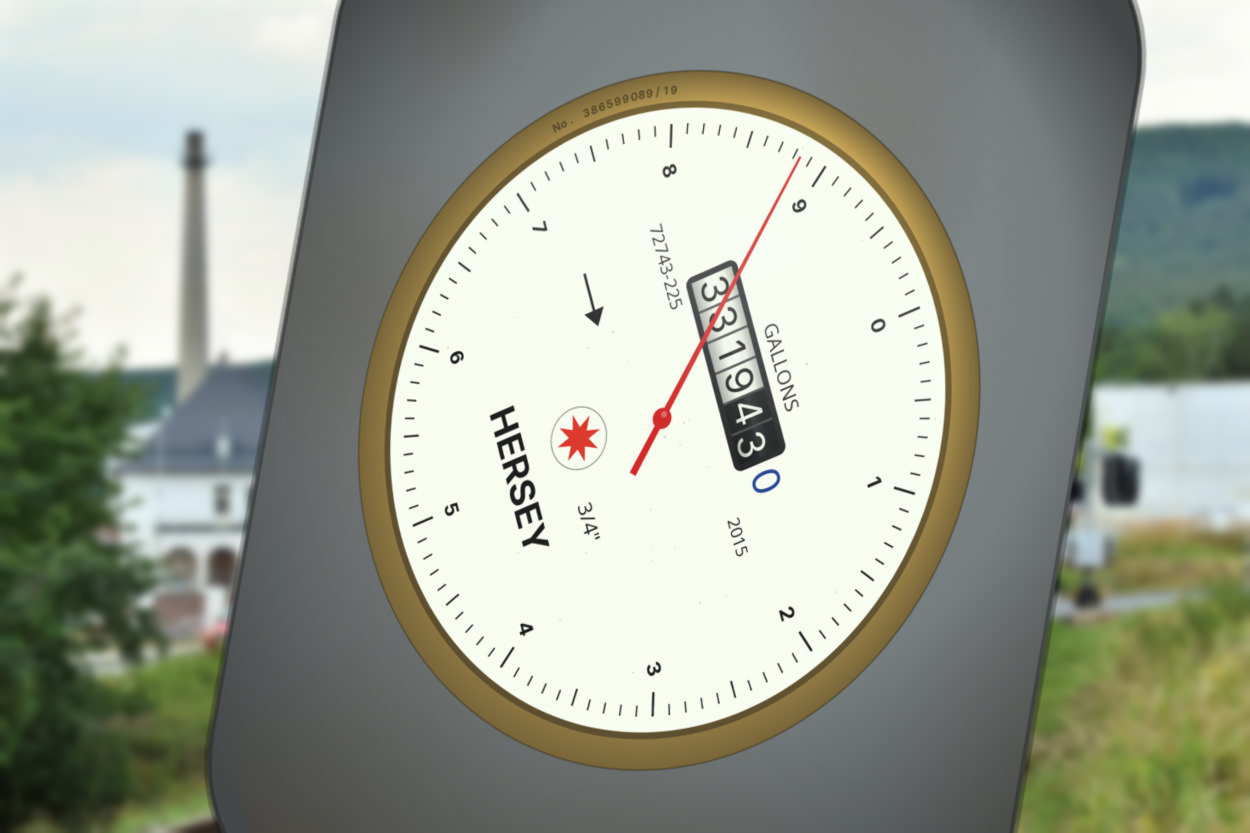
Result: 3319428.8gal
